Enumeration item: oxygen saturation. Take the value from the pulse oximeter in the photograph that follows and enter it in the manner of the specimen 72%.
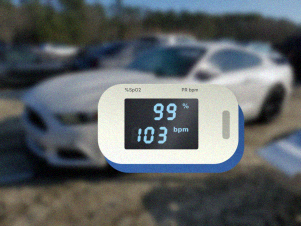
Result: 99%
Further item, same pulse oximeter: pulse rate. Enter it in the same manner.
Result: 103bpm
